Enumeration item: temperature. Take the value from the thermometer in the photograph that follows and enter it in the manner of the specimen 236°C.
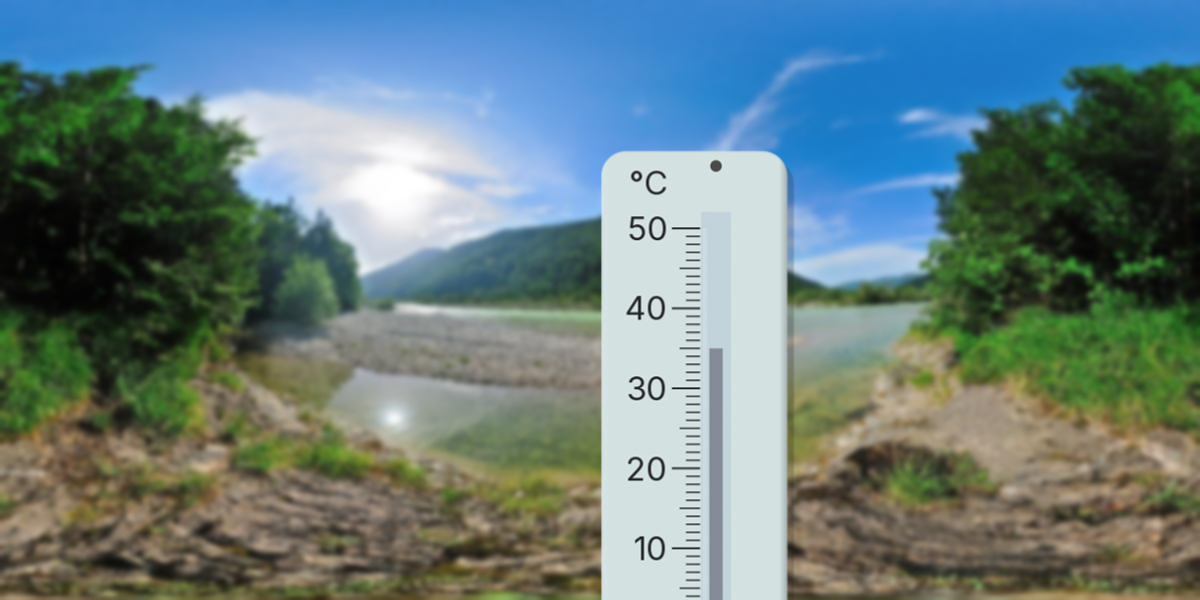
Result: 35°C
